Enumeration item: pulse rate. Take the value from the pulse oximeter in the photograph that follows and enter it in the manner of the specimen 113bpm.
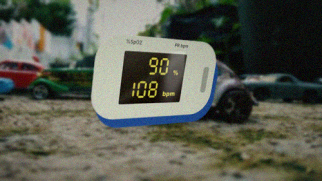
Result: 108bpm
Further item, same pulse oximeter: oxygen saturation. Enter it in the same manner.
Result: 90%
